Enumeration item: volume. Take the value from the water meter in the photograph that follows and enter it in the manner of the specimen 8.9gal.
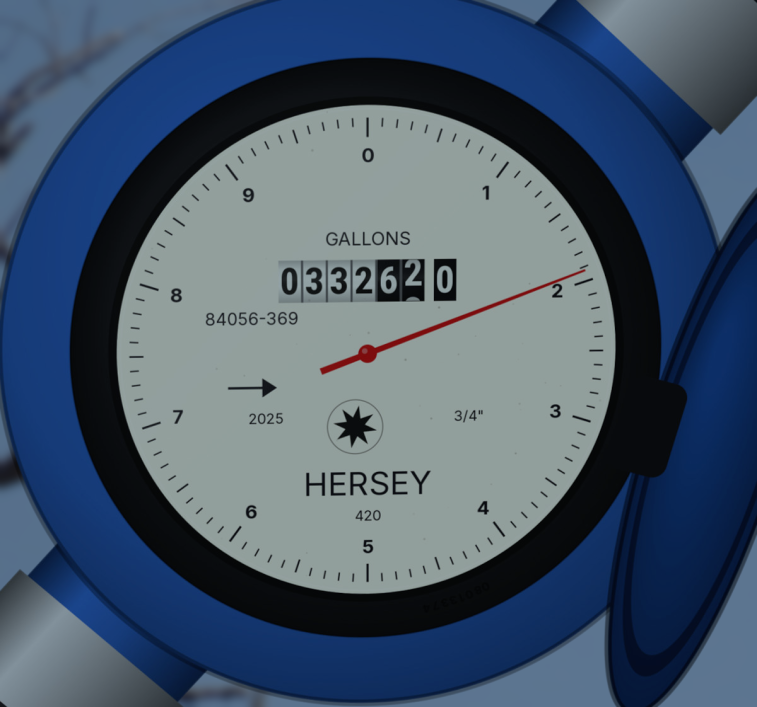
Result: 332621.9gal
